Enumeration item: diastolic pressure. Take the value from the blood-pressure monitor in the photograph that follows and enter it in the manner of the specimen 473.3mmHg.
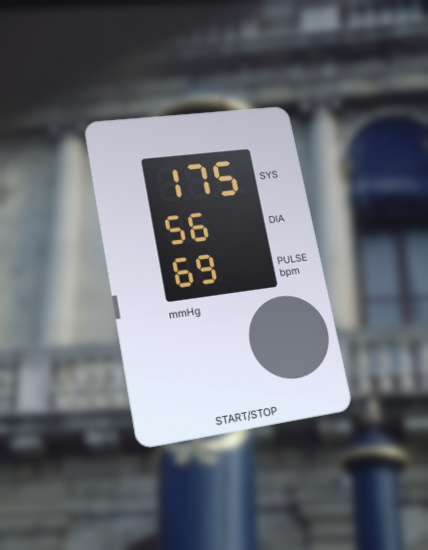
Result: 56mmHg
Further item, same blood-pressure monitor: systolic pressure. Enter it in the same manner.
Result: 175mmHg
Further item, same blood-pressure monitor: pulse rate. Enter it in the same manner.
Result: 69bpm
